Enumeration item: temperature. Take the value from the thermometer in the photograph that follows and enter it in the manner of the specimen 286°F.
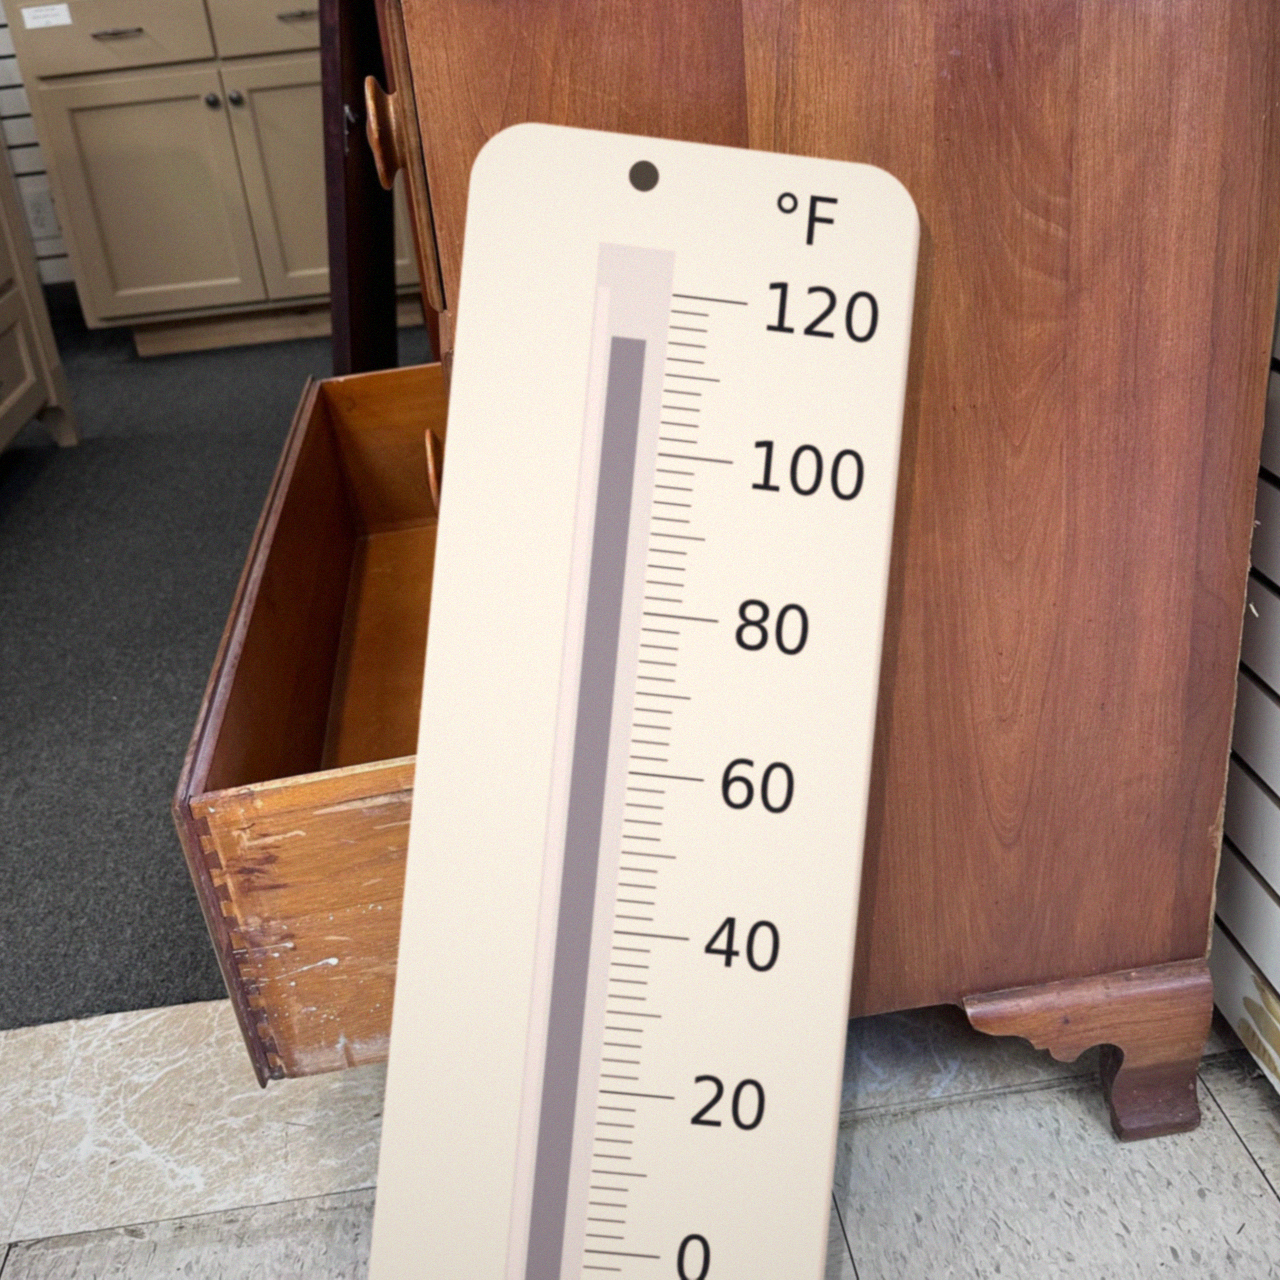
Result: 114°F
